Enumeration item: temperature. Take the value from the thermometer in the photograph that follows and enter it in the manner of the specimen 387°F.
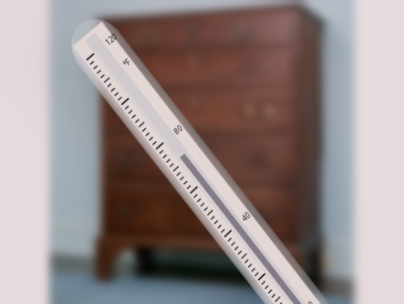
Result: 72°F
